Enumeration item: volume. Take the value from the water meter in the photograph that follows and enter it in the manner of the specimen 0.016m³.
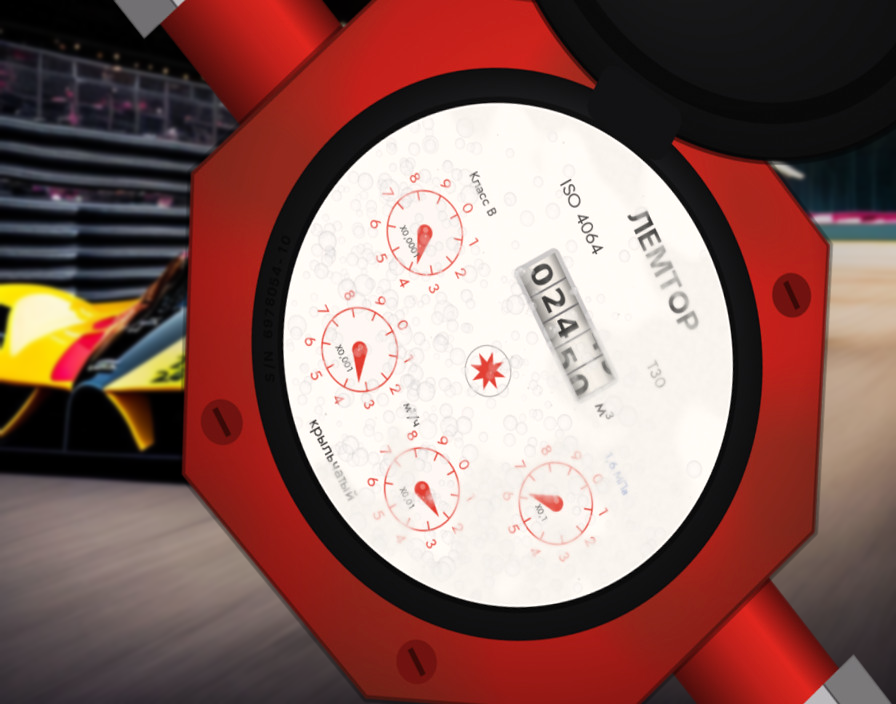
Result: 2449.6233m³
